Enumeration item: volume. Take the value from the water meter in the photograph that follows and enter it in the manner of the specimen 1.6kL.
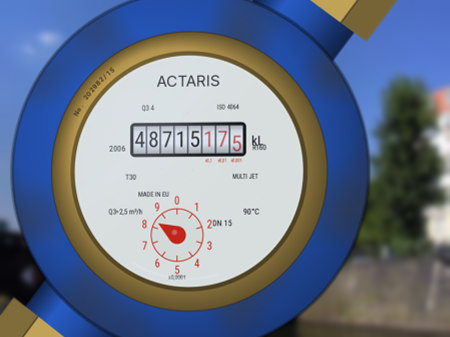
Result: 48715.1748kL
